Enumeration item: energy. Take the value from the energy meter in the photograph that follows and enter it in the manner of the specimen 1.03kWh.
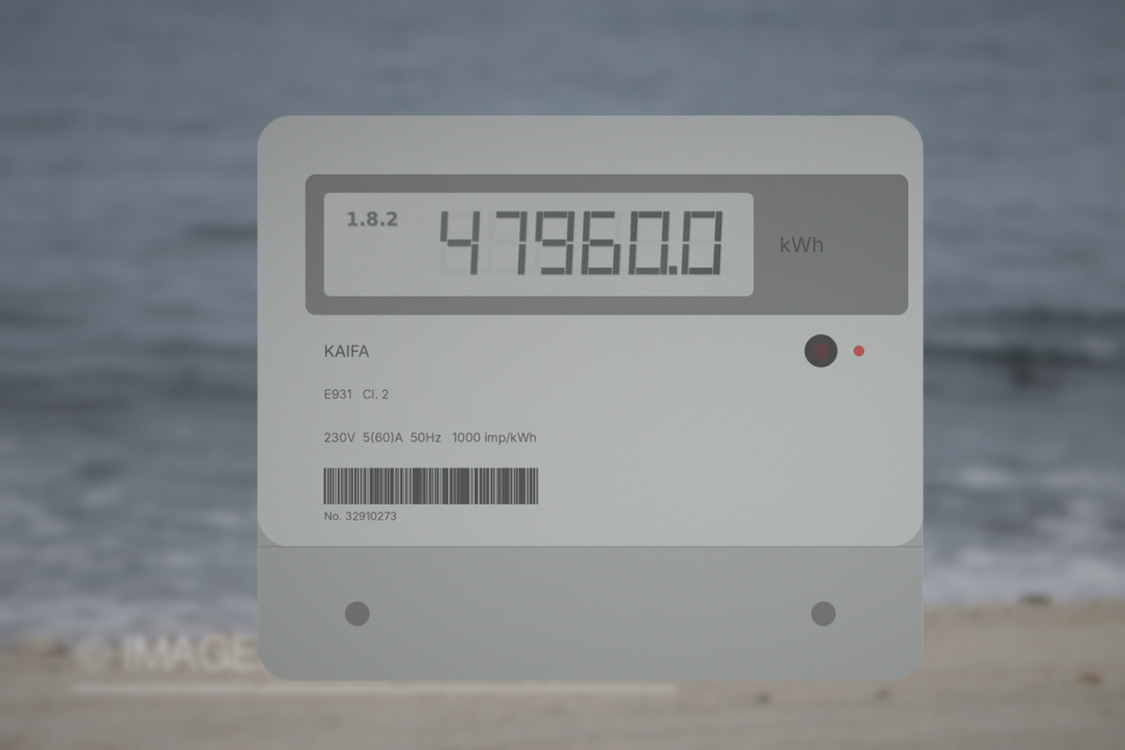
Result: 47960.0kWh
